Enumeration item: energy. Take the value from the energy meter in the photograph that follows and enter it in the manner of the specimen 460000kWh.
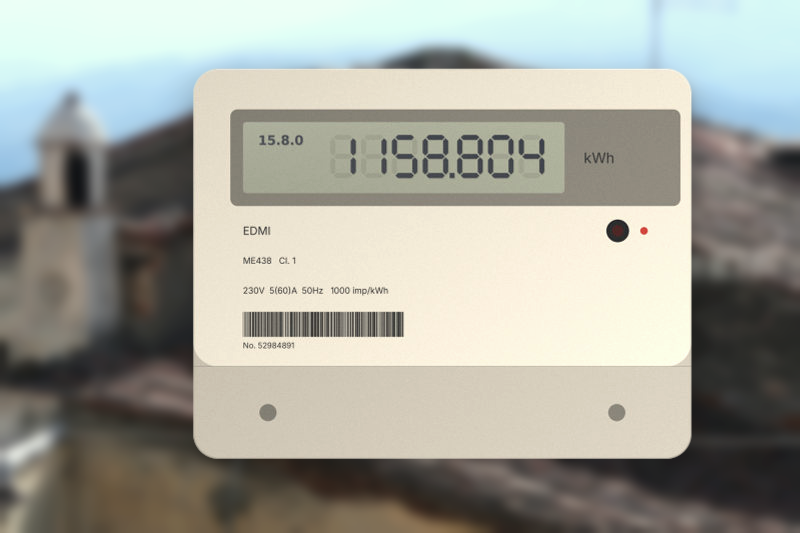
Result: 1158.804kWh
